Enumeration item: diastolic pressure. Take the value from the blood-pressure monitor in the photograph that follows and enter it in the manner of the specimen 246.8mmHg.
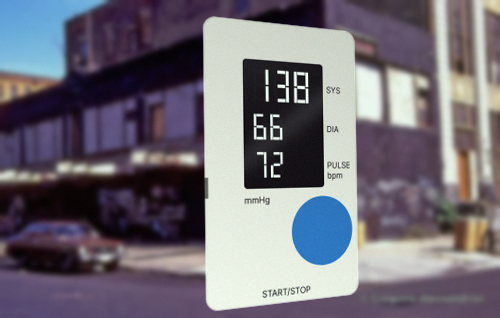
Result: 66mmHg
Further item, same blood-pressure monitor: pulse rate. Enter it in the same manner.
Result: 72bpm
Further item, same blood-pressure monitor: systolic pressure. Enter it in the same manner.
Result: 138mmHg
